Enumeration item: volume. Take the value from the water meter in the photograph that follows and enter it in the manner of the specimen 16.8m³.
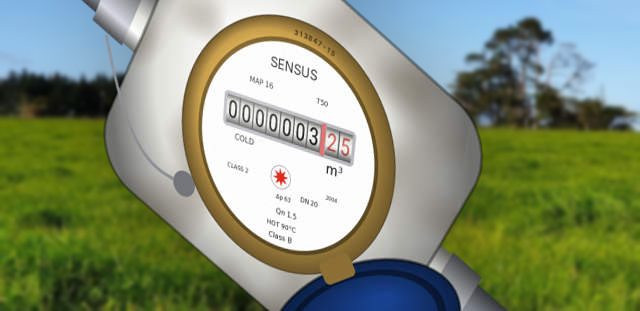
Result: 3.25m³
